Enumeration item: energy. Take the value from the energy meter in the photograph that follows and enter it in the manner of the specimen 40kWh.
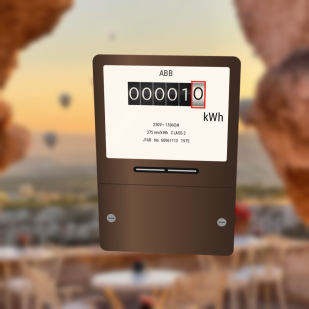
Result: 1.0kWh
